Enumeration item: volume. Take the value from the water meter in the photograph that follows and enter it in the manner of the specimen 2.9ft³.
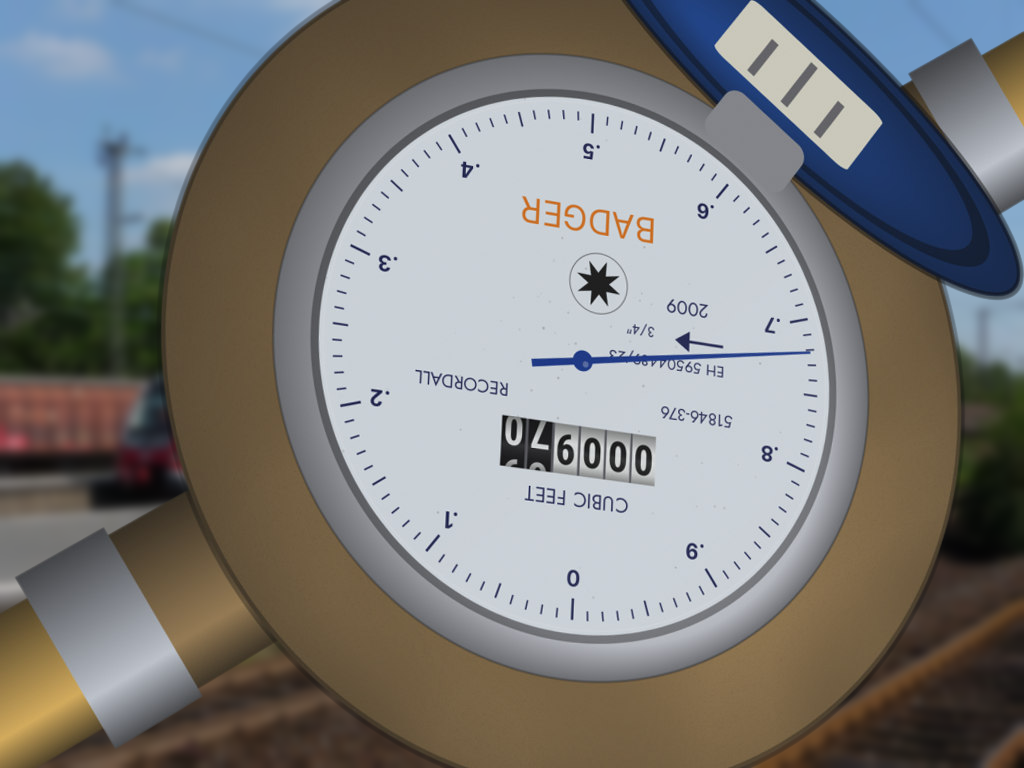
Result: 969.72ft³
